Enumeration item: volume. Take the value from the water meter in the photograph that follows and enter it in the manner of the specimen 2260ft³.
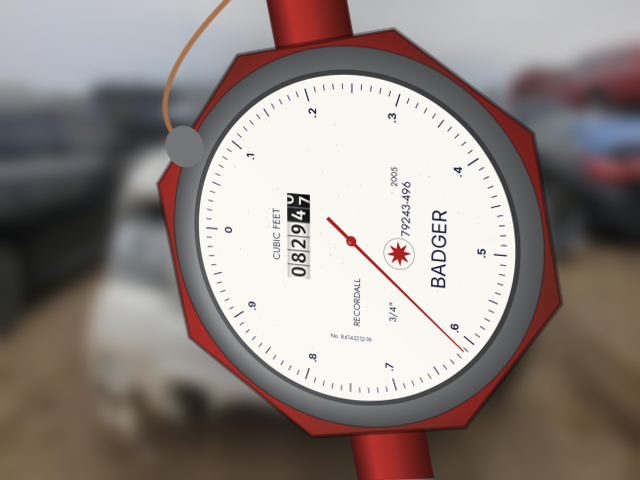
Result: 82946.61ft³
